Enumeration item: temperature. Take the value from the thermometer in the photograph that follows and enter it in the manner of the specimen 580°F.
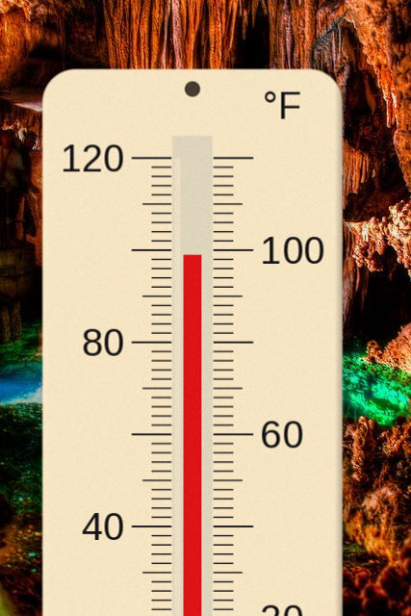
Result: 99°F
